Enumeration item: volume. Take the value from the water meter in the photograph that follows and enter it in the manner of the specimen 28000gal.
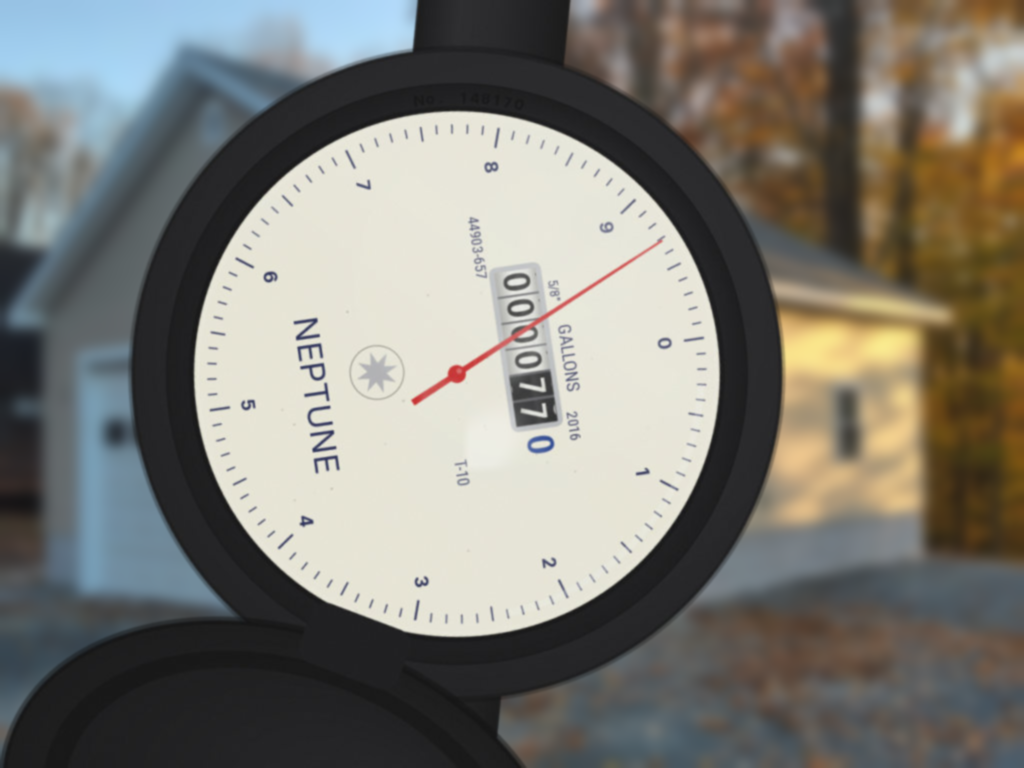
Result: 769.3gal
